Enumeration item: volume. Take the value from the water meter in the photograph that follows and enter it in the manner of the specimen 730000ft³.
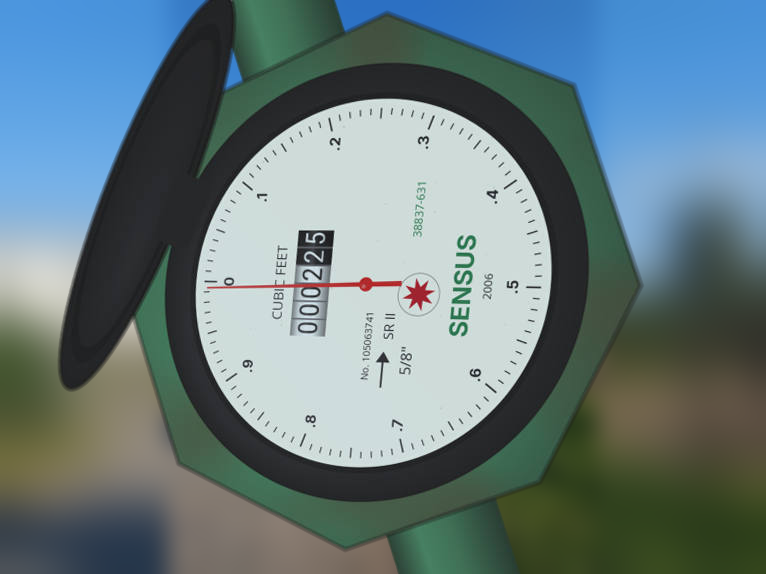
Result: 224.99ft³
